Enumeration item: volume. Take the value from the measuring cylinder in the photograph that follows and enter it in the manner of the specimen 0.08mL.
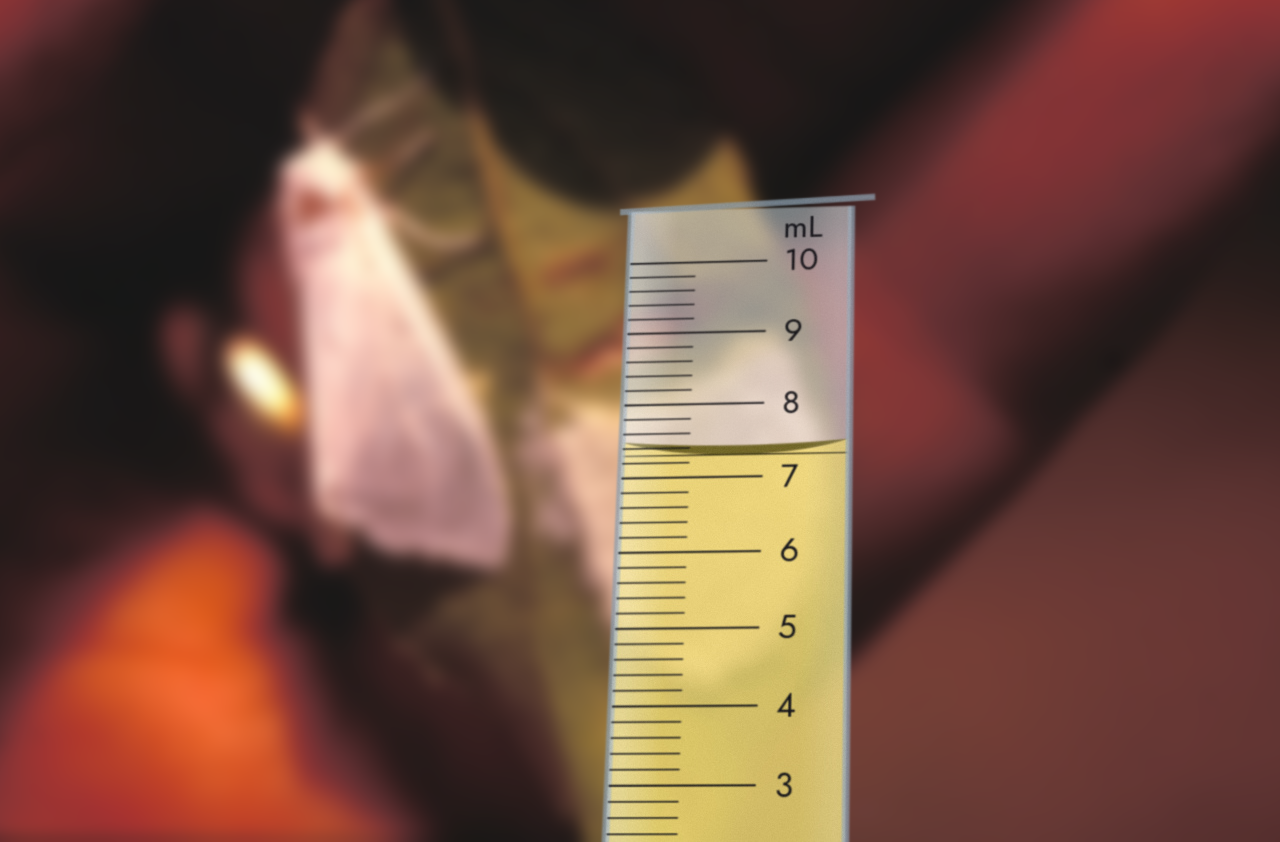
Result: 7.3mL
